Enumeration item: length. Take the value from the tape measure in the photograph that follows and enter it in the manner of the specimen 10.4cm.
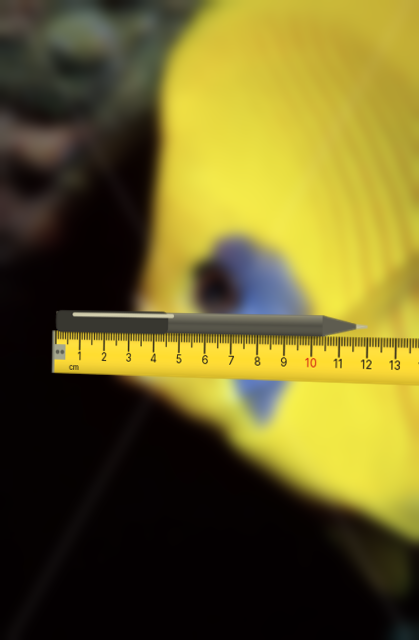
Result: 12cm
